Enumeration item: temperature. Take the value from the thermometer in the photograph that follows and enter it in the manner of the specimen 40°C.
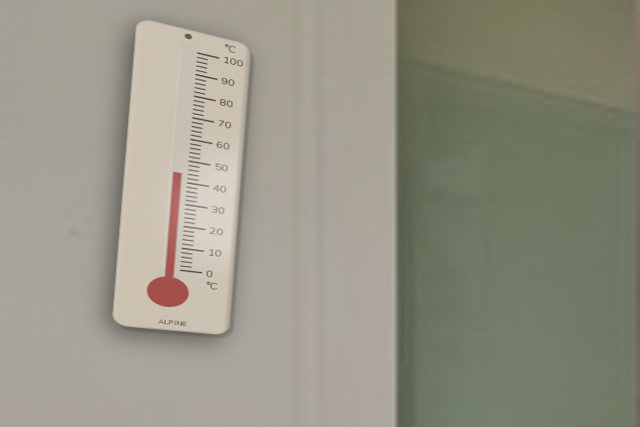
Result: 44°C
